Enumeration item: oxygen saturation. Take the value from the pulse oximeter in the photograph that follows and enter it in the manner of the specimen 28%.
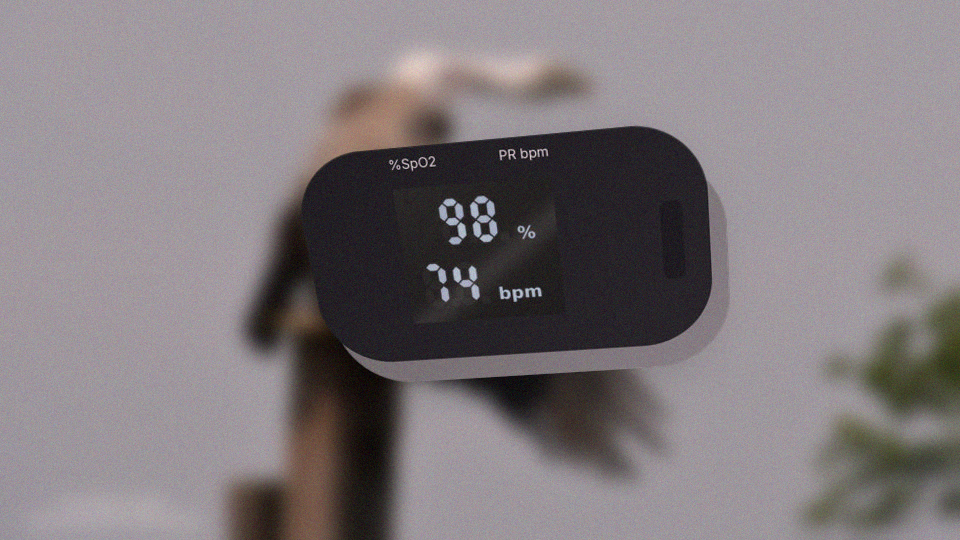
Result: 98%
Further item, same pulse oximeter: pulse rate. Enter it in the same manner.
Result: 74bpm
